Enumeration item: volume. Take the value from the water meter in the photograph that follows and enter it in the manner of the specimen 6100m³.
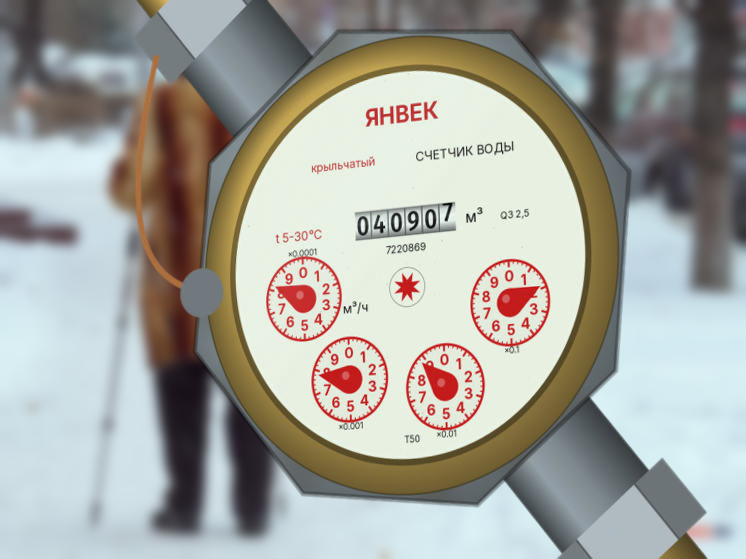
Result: 40907.1878m³
